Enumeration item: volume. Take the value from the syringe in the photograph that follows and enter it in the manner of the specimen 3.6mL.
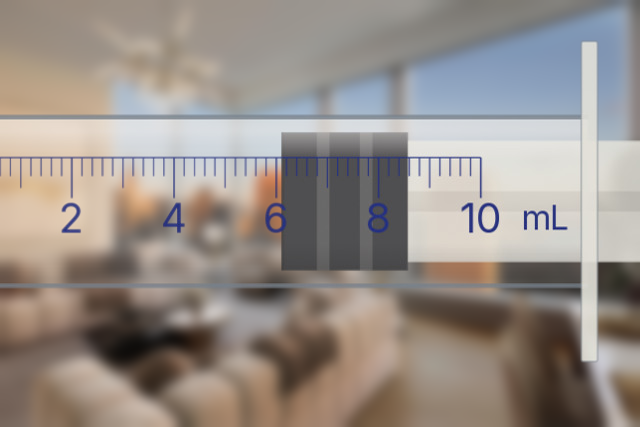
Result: 6.1mL
